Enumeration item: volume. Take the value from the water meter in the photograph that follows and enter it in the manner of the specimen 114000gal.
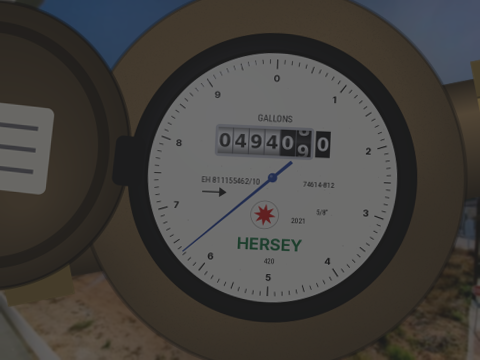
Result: 494086.3gal
